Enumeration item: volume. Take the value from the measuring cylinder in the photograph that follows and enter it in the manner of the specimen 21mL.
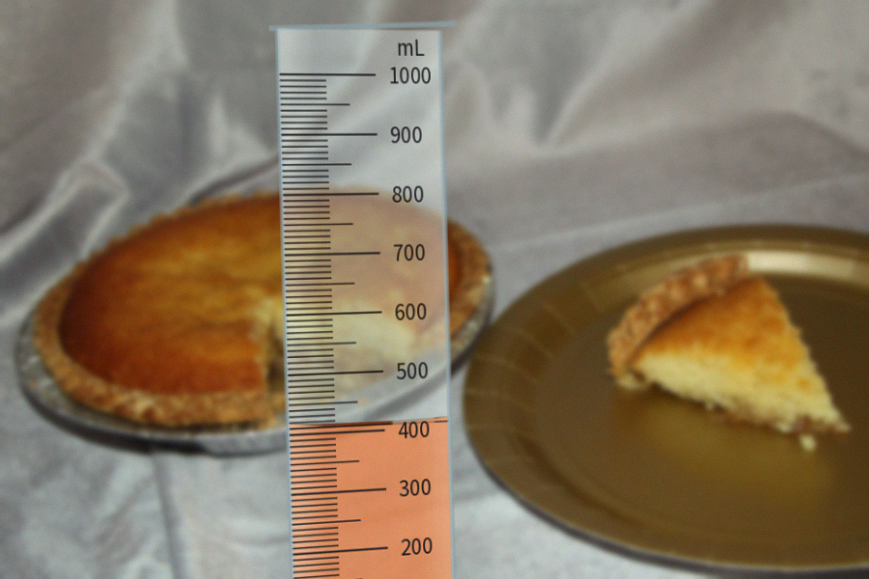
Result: 410mL
